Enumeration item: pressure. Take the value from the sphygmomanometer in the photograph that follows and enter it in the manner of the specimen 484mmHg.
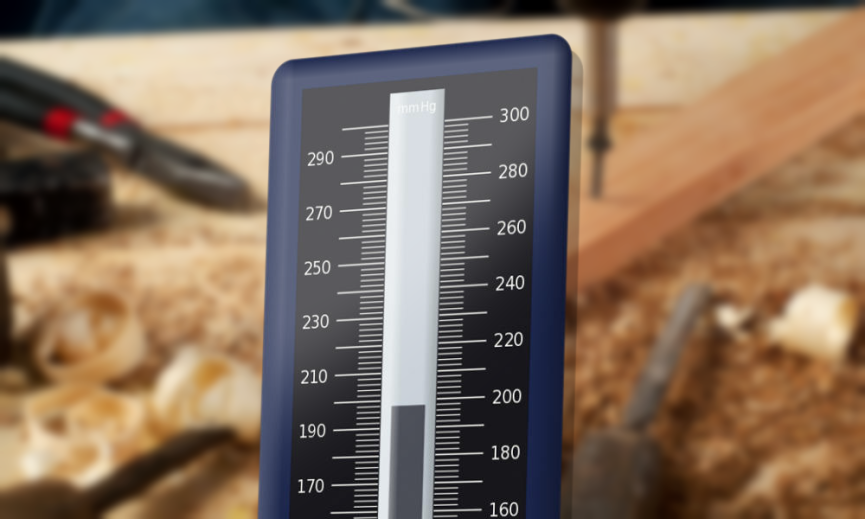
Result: 198mmHg
